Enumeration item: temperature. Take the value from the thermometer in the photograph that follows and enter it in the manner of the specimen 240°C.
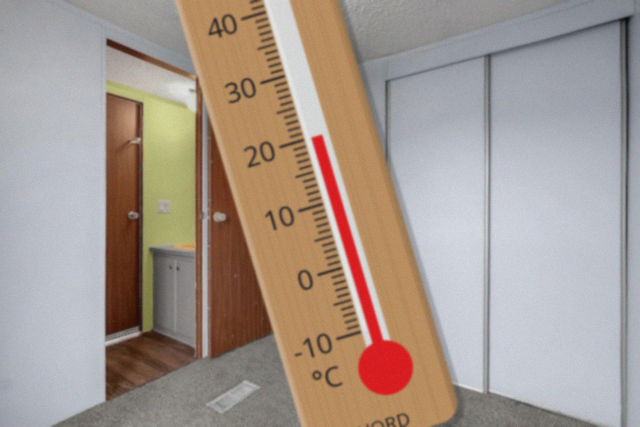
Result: 20°C
